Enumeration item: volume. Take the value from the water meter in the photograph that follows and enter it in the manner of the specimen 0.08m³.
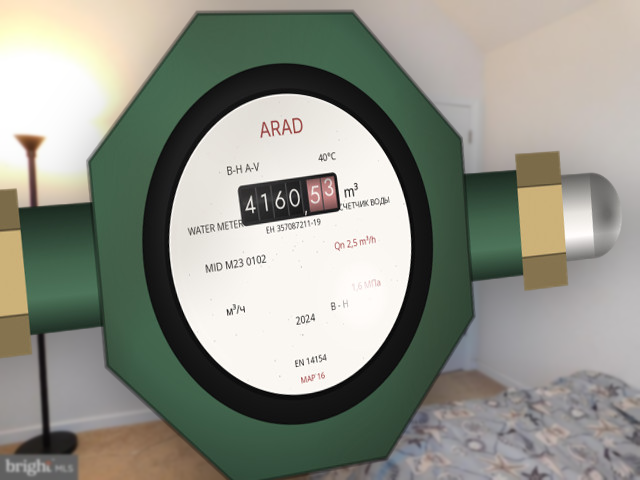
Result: 4160.53m³
